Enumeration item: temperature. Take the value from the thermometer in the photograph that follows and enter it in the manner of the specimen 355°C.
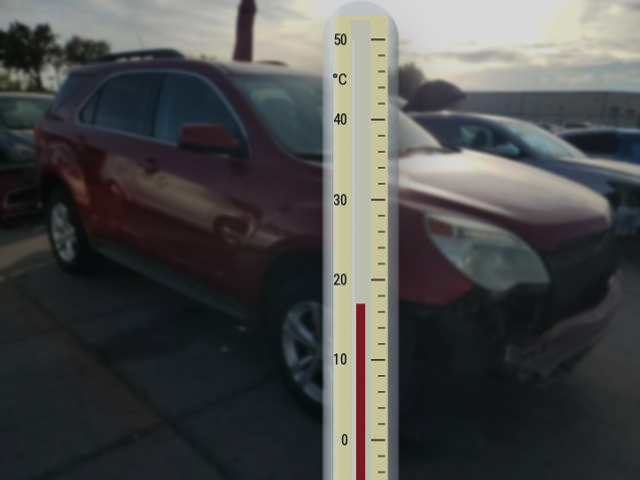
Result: 17°C
